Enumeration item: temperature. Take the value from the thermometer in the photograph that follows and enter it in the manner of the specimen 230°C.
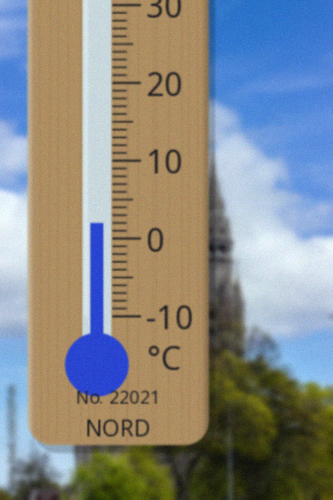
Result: 2°C
